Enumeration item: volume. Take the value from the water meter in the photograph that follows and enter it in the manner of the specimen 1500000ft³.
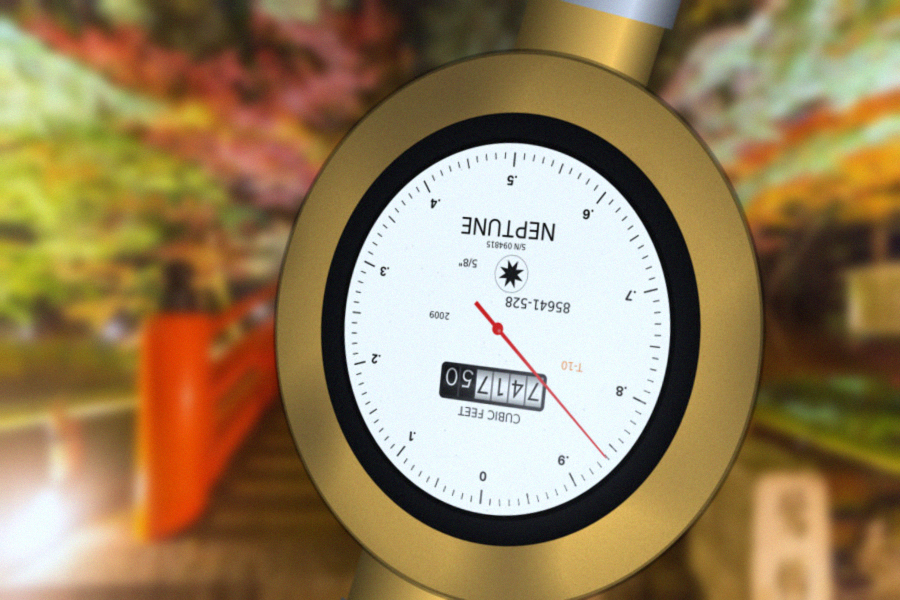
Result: 741749.86ft³
